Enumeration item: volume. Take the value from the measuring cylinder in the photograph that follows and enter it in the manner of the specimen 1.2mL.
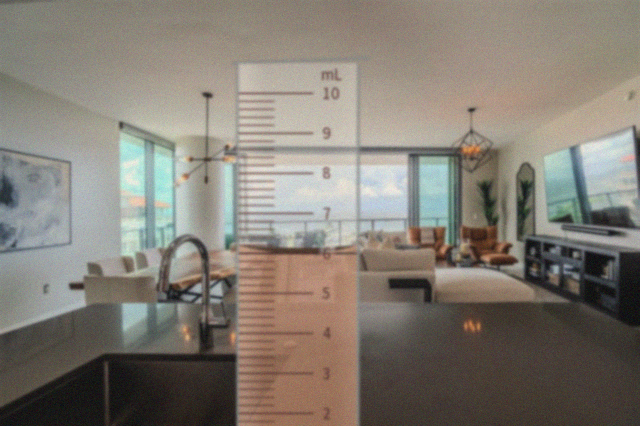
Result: 6mL
